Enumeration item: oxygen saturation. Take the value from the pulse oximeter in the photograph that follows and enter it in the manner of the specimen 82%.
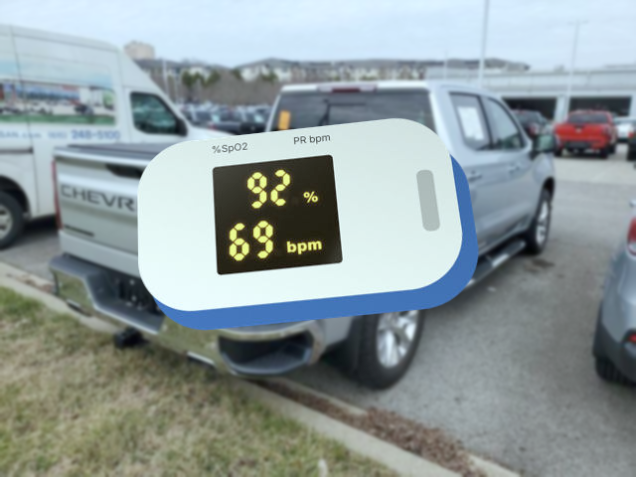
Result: 92%
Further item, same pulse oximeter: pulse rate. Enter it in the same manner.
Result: 69bpm
